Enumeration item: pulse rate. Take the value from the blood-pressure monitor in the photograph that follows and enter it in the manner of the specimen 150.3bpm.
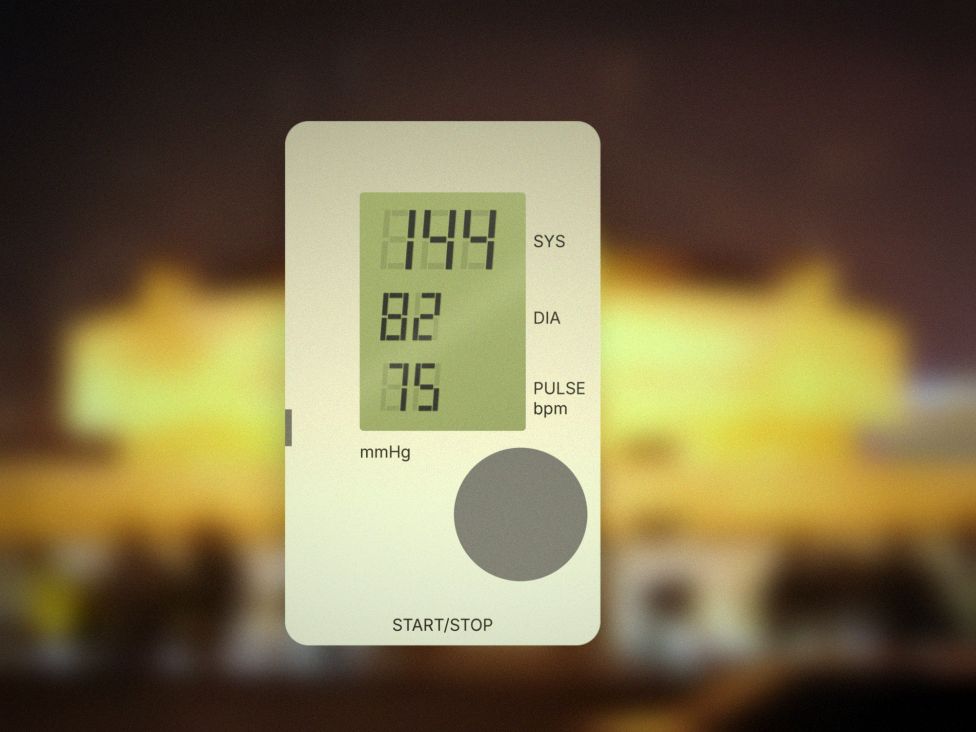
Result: 75bpm
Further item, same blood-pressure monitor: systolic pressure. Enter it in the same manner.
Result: 144mmHg
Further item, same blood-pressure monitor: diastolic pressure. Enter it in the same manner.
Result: 82mmHg
